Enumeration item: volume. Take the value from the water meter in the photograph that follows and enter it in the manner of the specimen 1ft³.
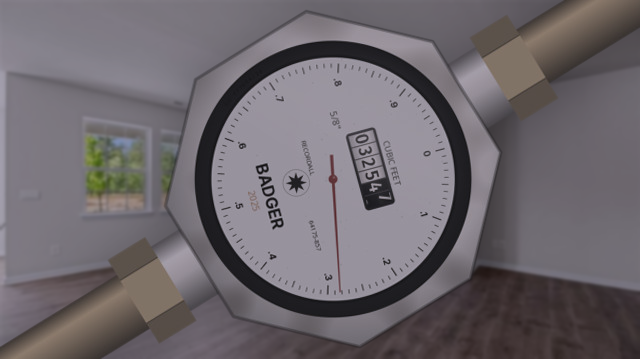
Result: 32547.28ft³
